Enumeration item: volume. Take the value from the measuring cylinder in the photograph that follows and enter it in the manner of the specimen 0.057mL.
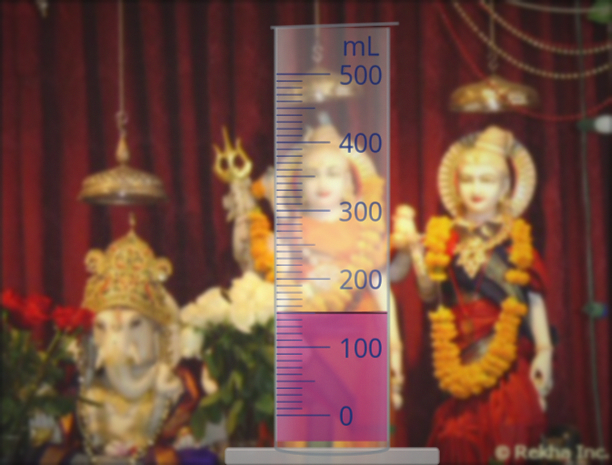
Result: 150mL
